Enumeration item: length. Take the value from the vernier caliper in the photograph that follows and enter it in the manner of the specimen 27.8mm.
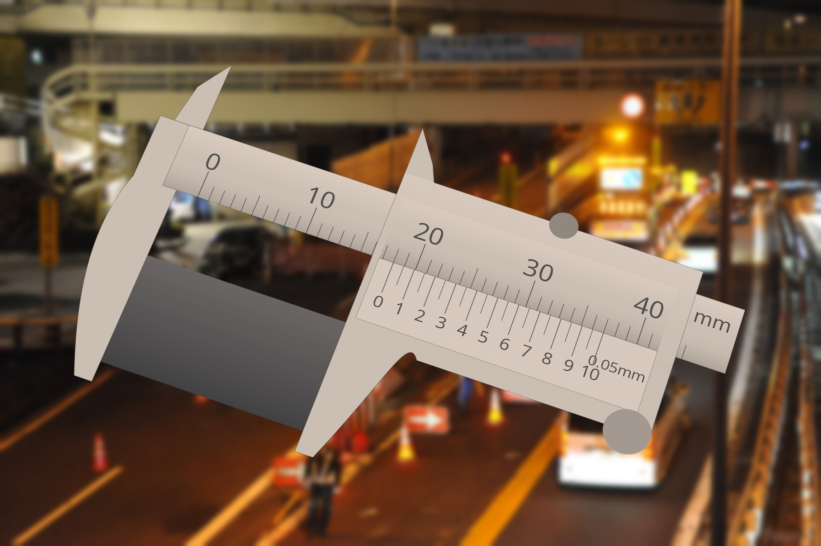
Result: 18.0mm
